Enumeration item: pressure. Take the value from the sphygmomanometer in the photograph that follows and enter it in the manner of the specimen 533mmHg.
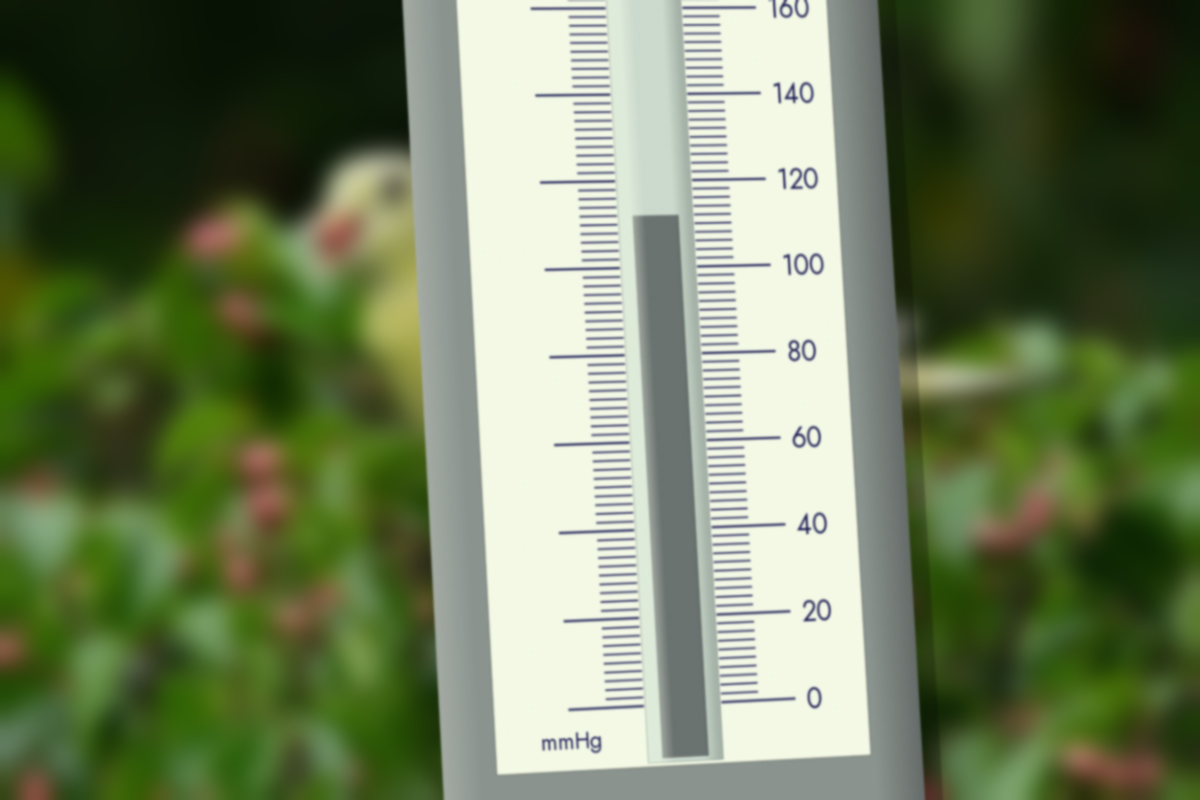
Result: 112mmHg
